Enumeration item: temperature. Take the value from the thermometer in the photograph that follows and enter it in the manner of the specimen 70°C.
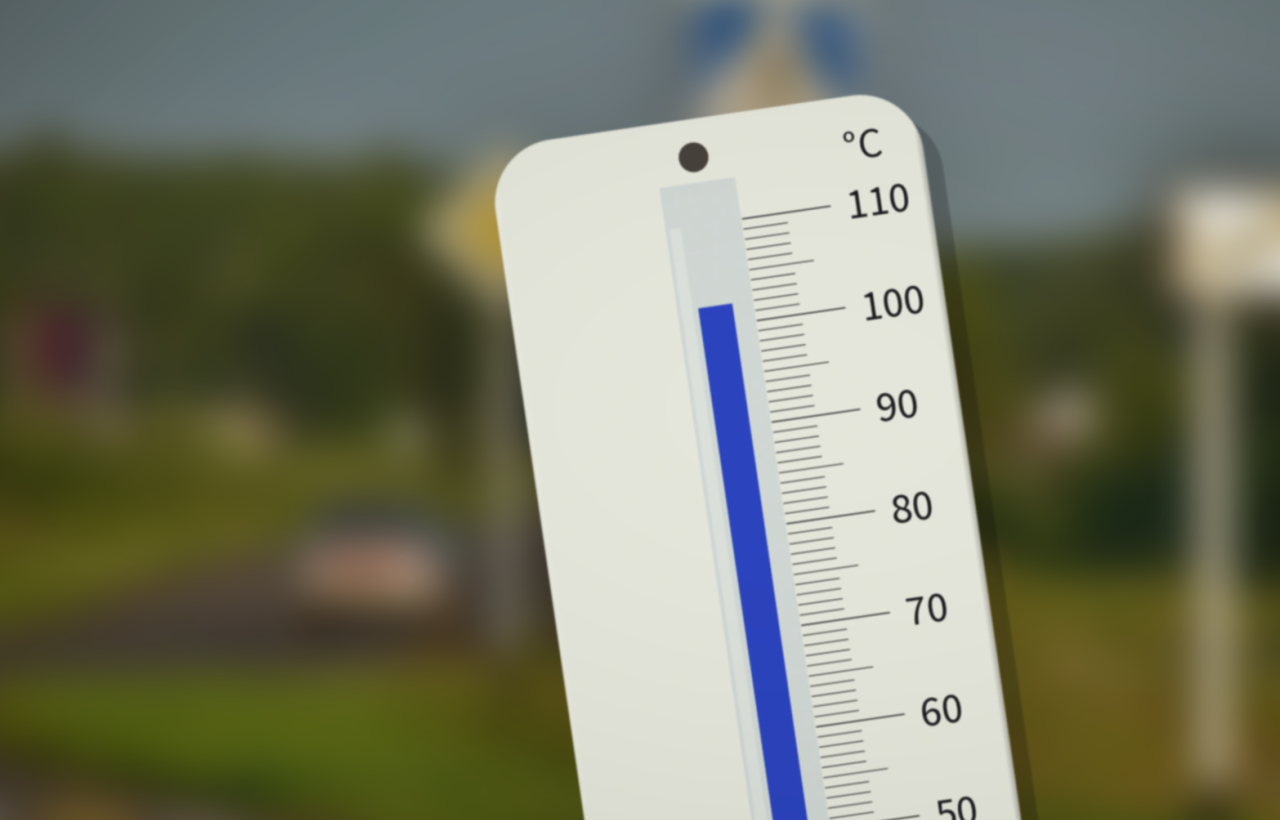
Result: 102°C
